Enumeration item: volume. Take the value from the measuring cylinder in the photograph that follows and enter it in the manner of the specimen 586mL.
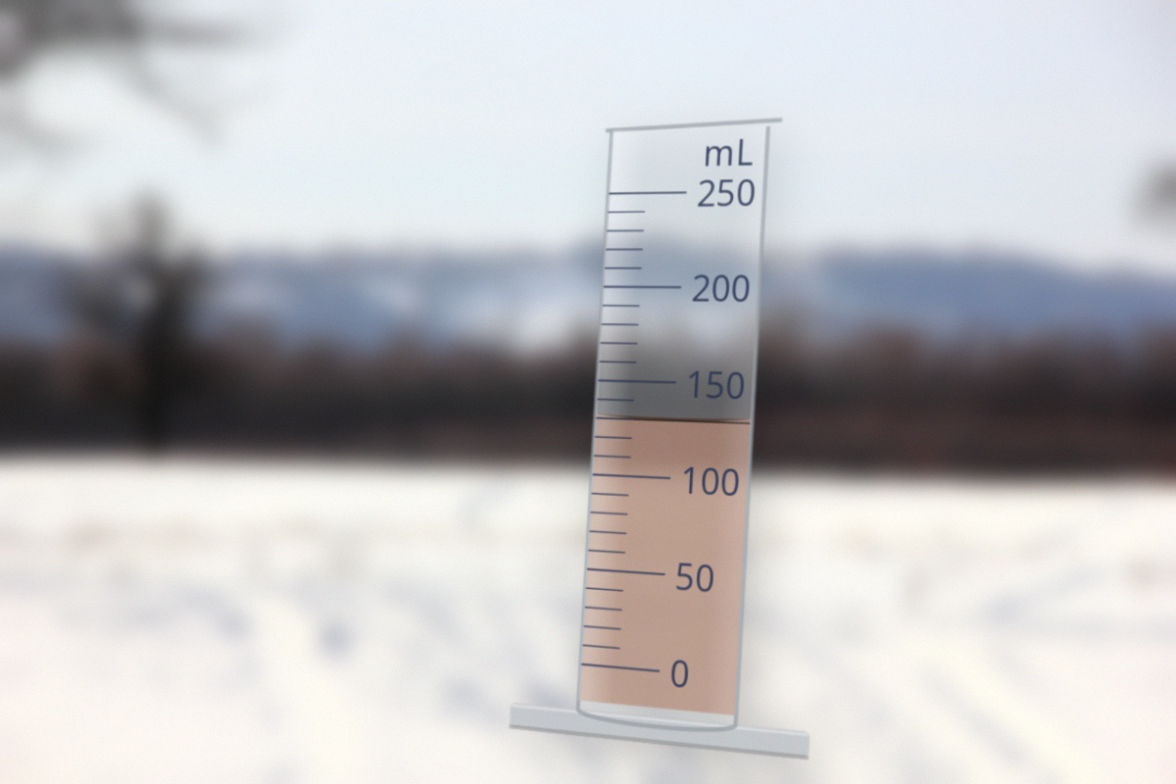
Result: 130mL
